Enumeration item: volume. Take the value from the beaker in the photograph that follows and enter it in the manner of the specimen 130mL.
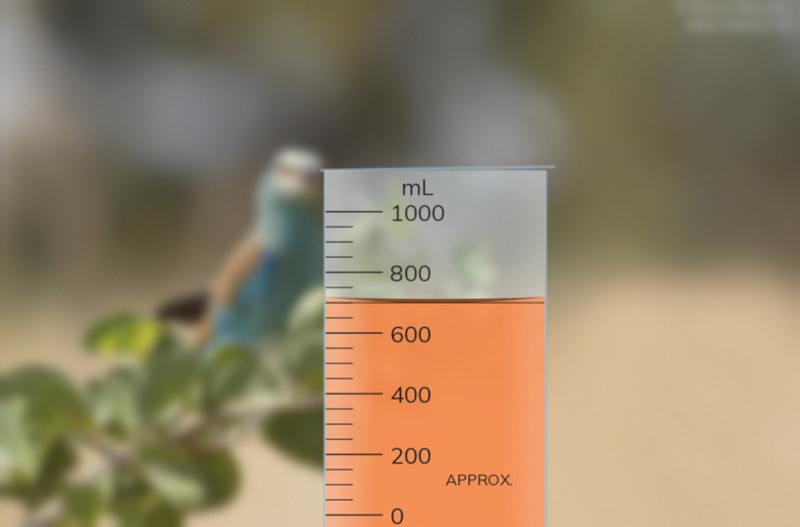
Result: 700mL
